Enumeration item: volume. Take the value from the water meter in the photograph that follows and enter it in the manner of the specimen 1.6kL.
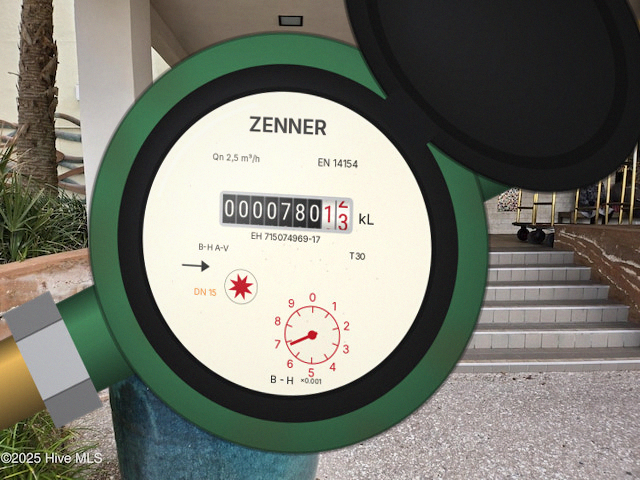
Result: 780.126kL
